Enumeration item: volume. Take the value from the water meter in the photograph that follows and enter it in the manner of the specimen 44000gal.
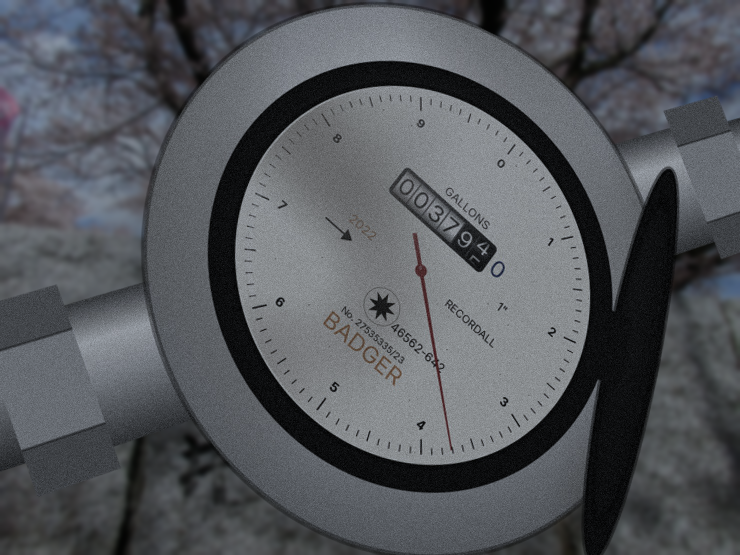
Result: 37943.7gal
